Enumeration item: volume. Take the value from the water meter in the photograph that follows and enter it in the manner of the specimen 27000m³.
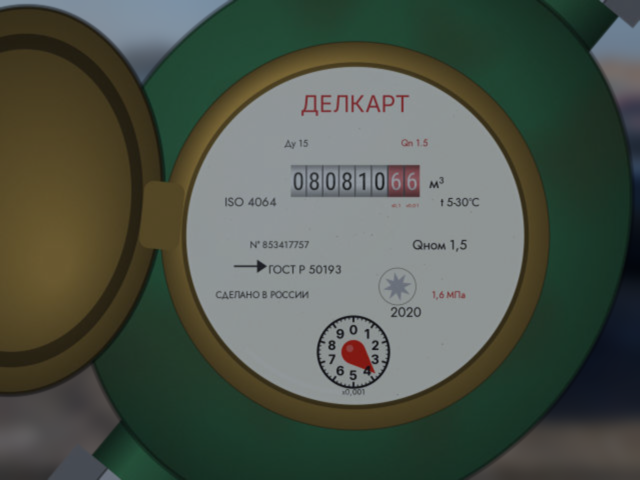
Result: 80810.663m³
